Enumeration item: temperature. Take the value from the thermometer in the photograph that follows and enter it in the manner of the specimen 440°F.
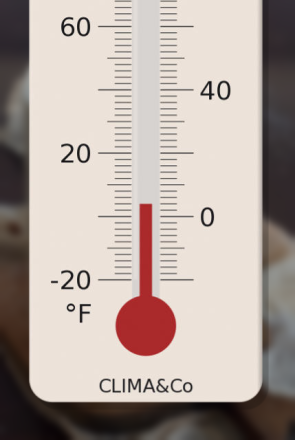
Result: 4°F
